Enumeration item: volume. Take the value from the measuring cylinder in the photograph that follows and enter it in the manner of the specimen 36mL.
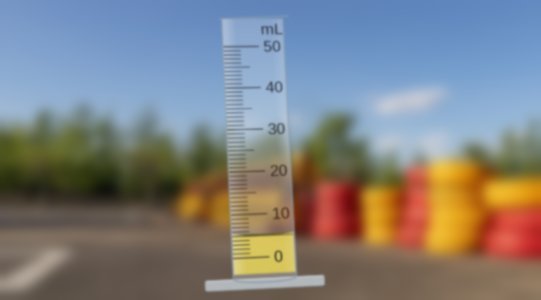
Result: 5mL
